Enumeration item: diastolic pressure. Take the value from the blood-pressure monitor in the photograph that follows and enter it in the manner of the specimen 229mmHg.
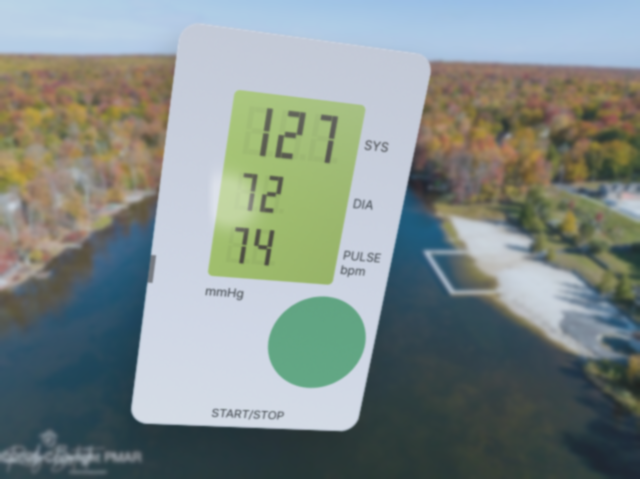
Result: 72mmHg
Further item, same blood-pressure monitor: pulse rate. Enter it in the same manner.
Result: 74bpm
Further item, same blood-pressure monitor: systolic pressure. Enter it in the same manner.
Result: 127mmHg
